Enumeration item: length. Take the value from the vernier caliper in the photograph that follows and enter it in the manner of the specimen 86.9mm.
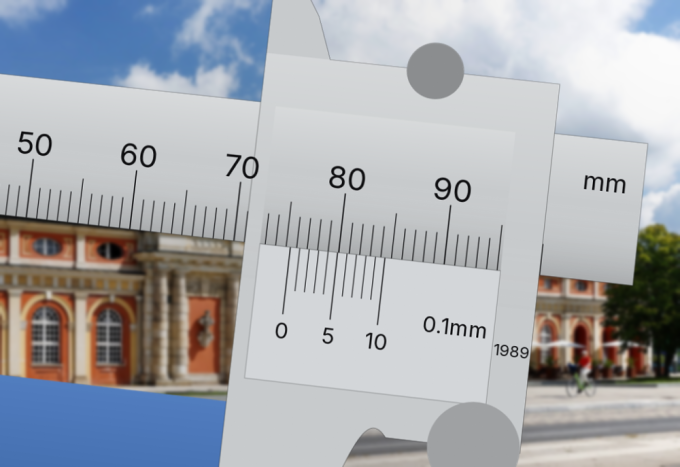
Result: 75.4mm
